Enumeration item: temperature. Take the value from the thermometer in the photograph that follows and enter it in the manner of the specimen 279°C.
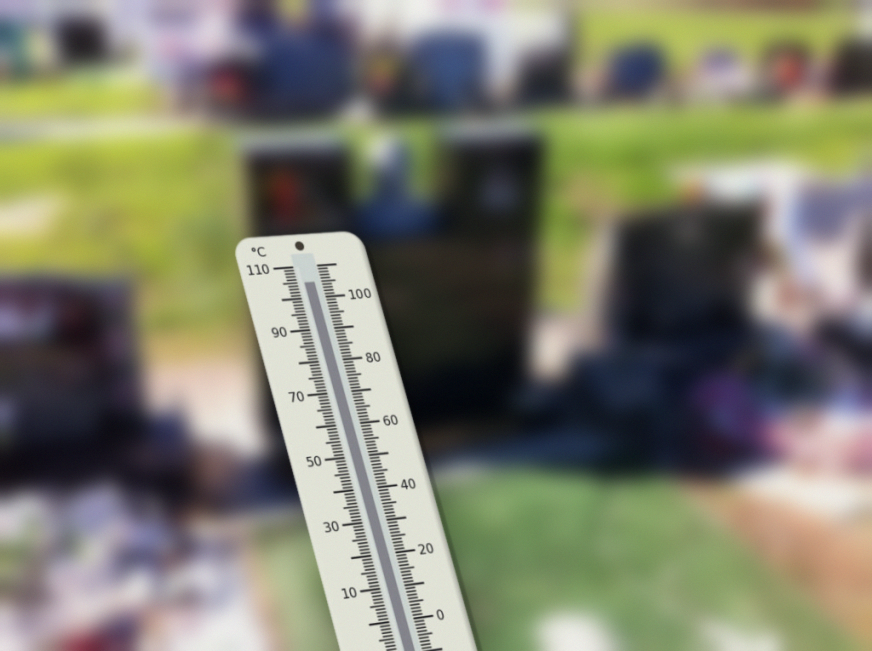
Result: 105°C
